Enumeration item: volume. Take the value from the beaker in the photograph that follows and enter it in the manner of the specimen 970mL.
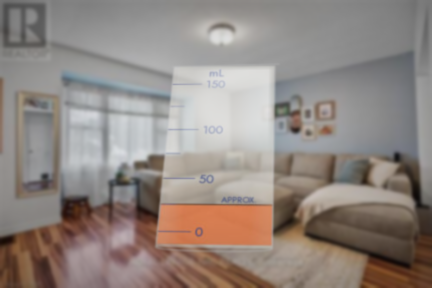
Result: 25mL
